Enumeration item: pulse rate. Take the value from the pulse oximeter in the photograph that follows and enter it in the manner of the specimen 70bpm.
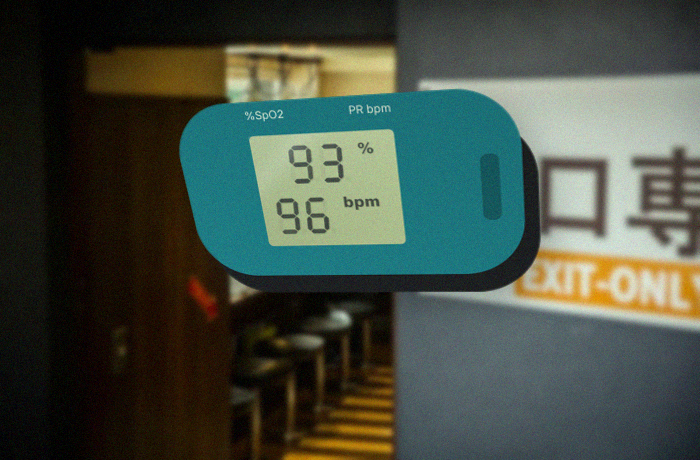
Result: 96bpm
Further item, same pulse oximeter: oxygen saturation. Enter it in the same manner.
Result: 93%
